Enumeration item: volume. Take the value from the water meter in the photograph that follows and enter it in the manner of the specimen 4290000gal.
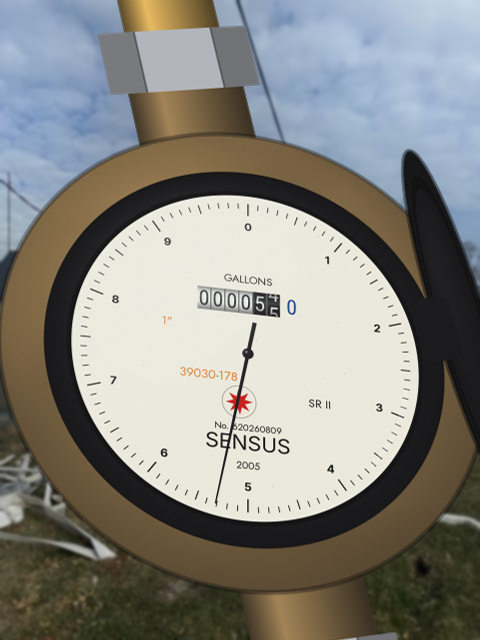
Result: 545.3gal
